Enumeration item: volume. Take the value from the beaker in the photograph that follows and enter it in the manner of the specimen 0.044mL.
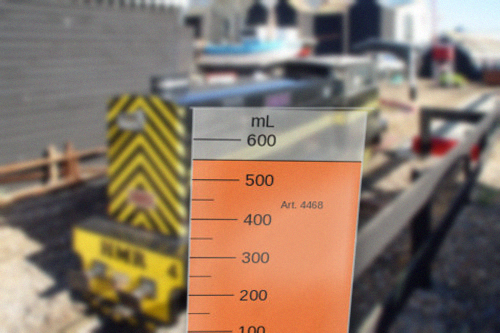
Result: 550mL
